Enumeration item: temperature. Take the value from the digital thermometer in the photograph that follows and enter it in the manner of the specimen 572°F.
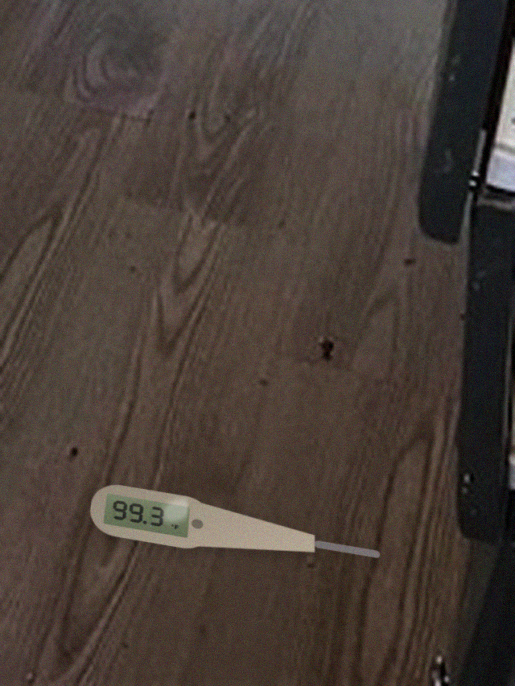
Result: 99.3°F
